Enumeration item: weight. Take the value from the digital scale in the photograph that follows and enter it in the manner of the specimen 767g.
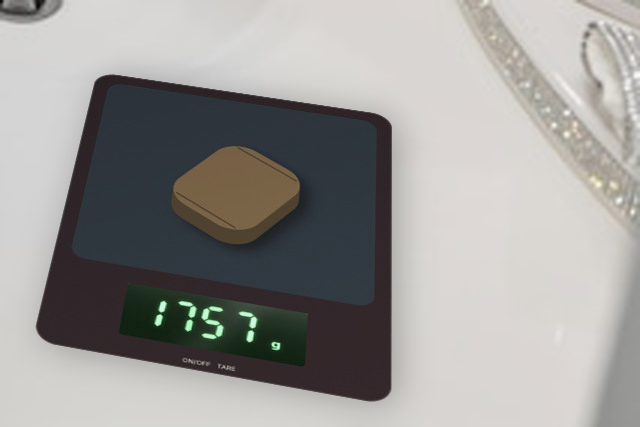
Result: 1757g
